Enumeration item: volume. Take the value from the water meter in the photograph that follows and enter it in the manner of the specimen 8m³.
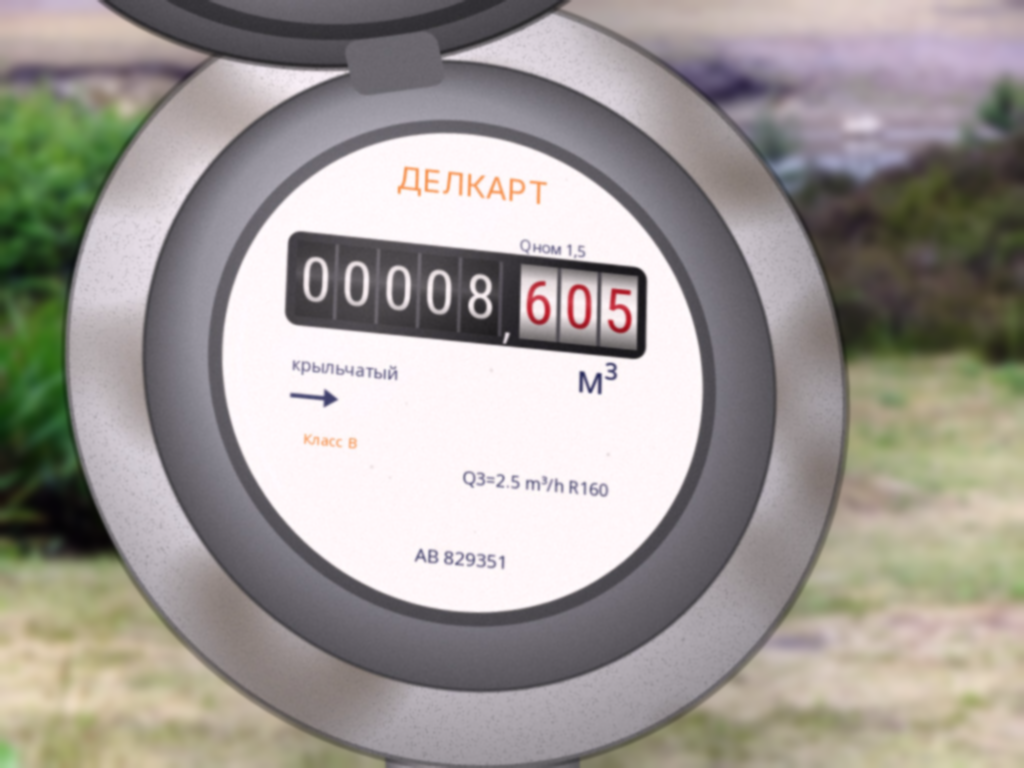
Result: 8.605m³
